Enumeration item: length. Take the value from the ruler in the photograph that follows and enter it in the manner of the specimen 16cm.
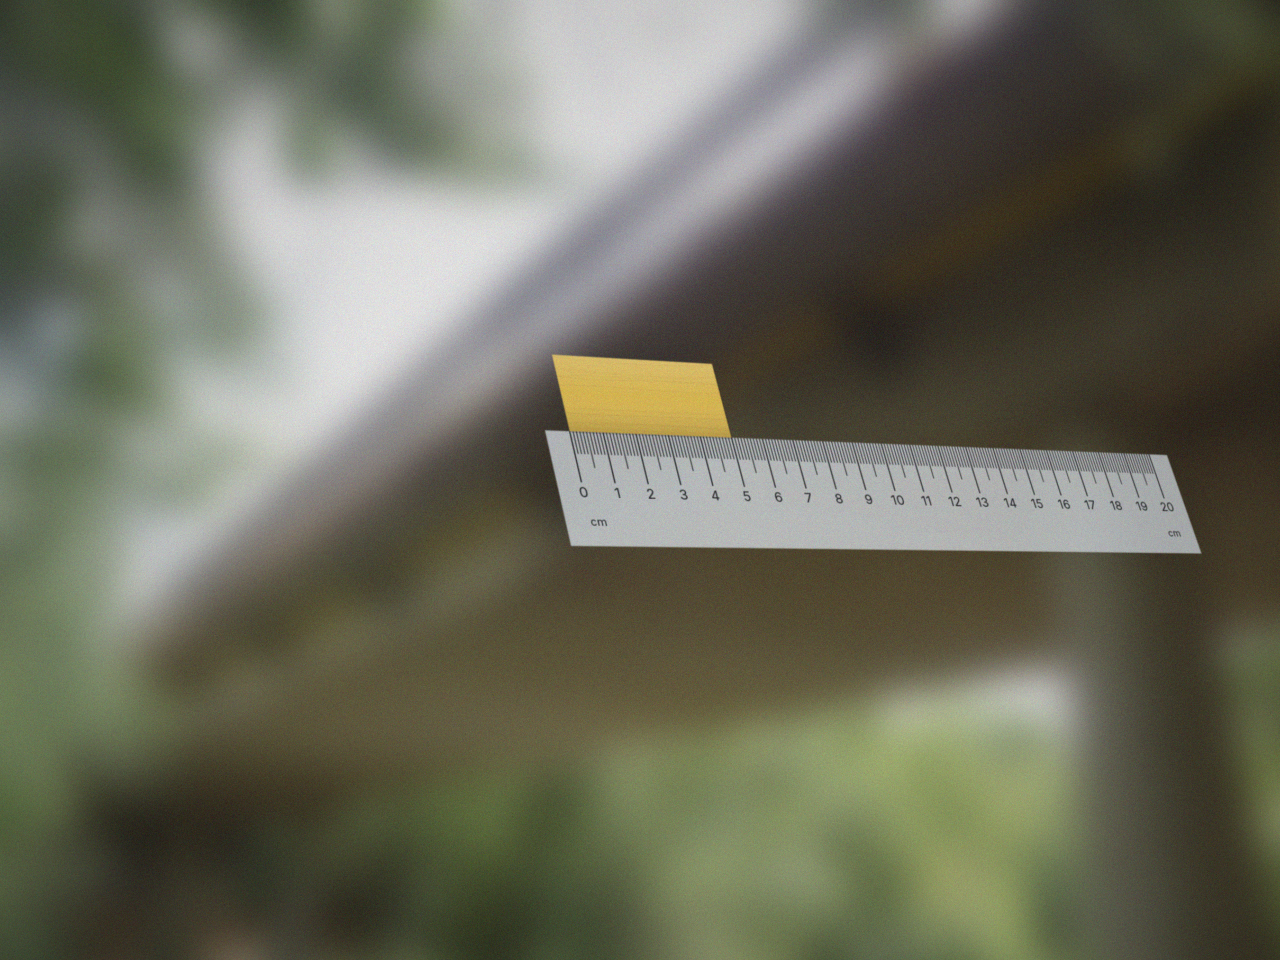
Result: 5cm
